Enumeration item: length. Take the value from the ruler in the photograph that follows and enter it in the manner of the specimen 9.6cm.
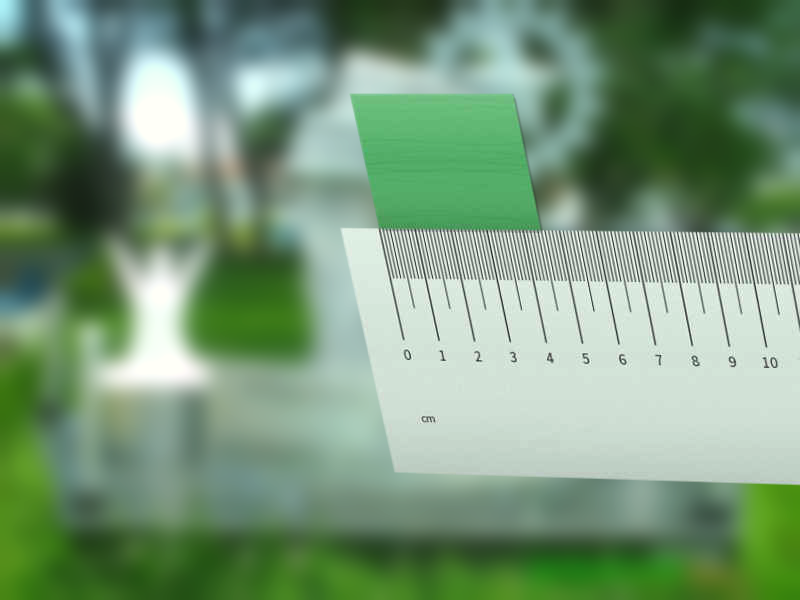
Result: 4.5cm
